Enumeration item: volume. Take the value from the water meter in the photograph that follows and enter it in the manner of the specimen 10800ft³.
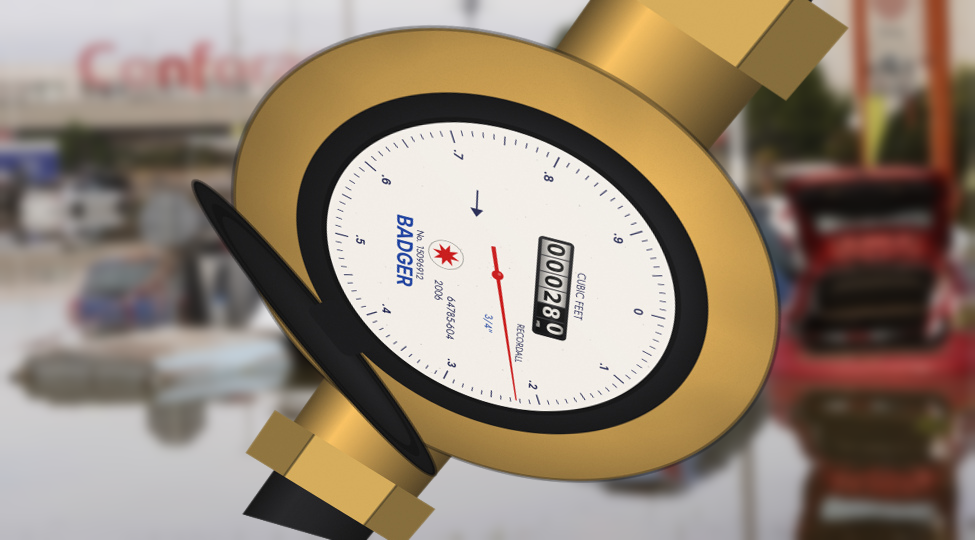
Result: 280.22ft³
